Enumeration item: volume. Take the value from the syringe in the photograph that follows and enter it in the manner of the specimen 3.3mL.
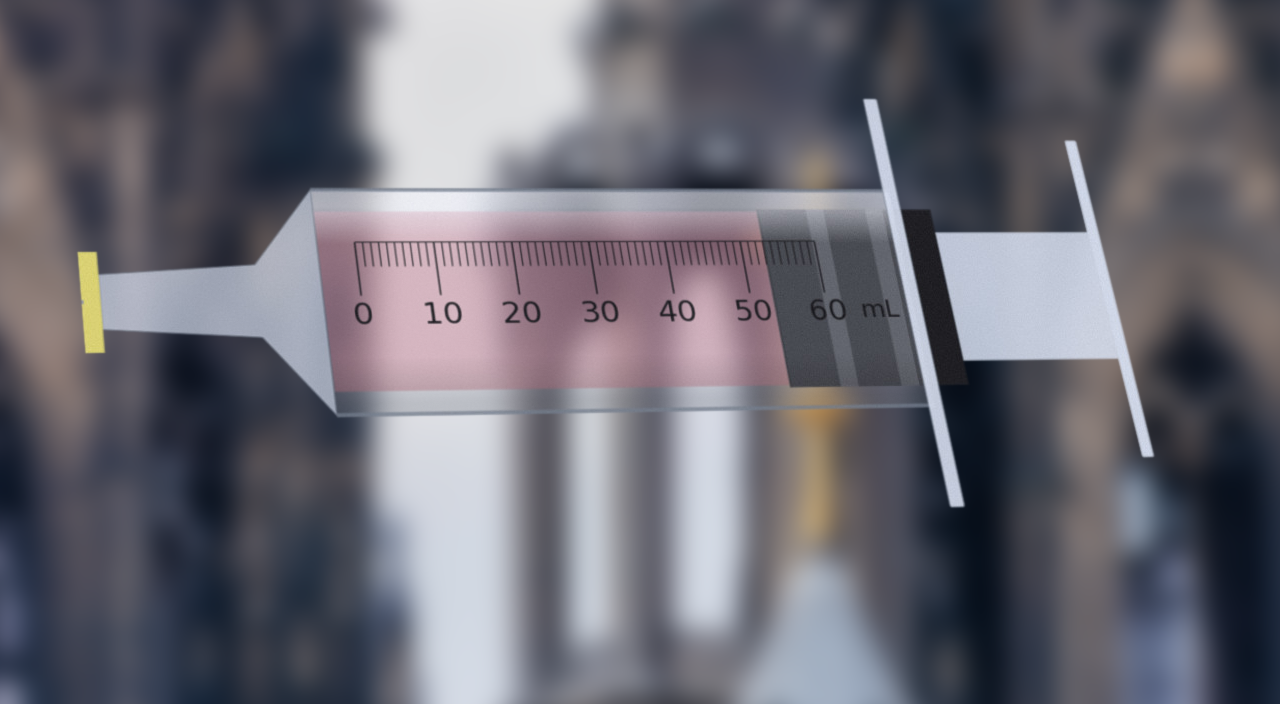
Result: 53mL
